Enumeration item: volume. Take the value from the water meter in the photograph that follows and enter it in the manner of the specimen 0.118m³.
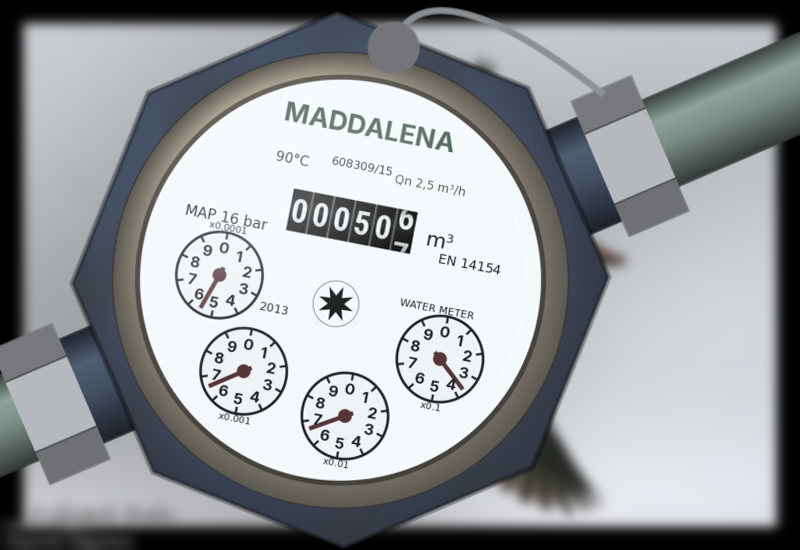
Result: 506.3665m³
